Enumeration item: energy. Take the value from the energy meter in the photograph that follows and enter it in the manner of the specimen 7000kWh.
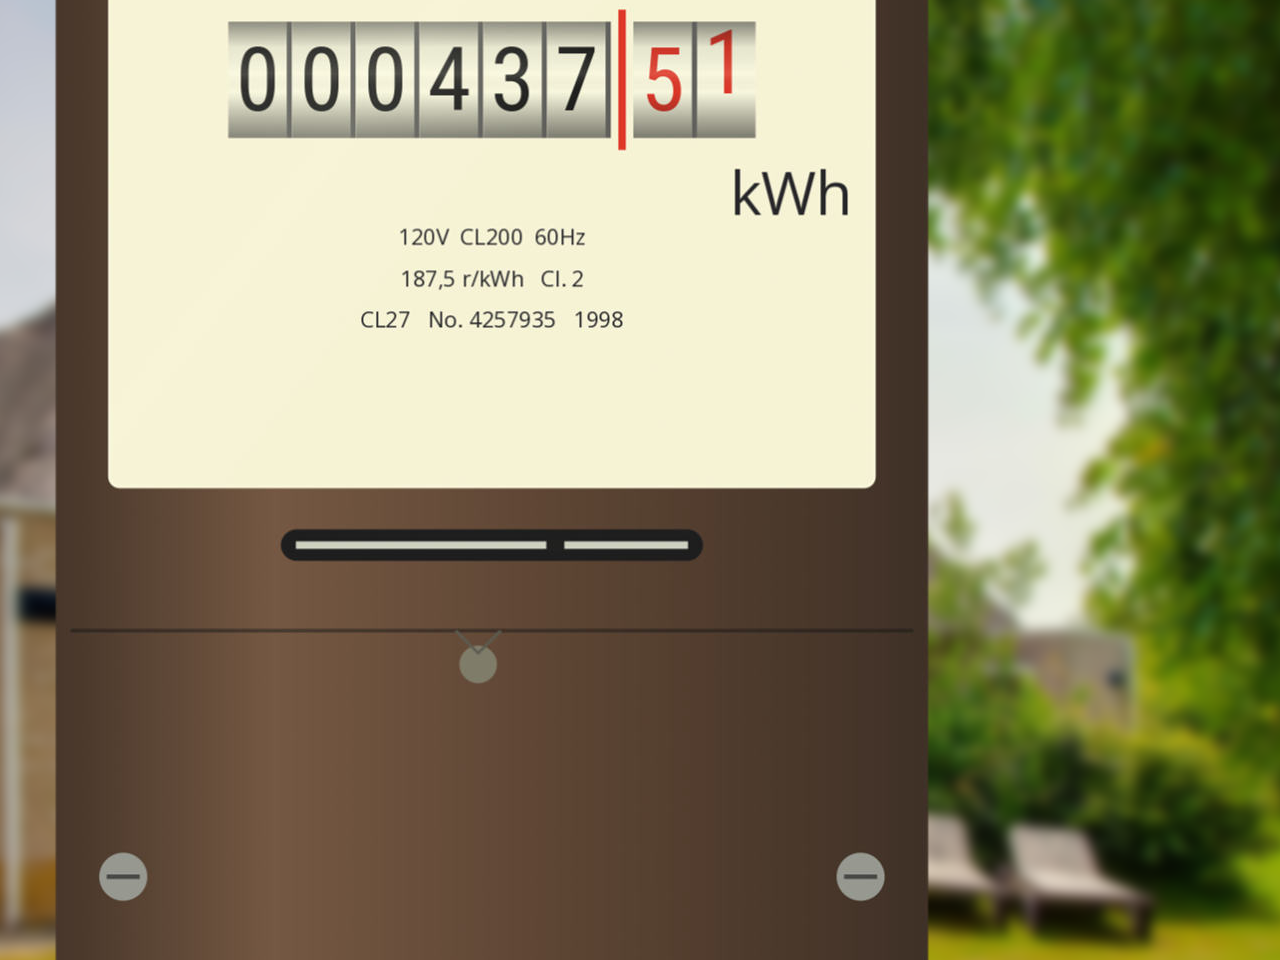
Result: 437.51kWh
